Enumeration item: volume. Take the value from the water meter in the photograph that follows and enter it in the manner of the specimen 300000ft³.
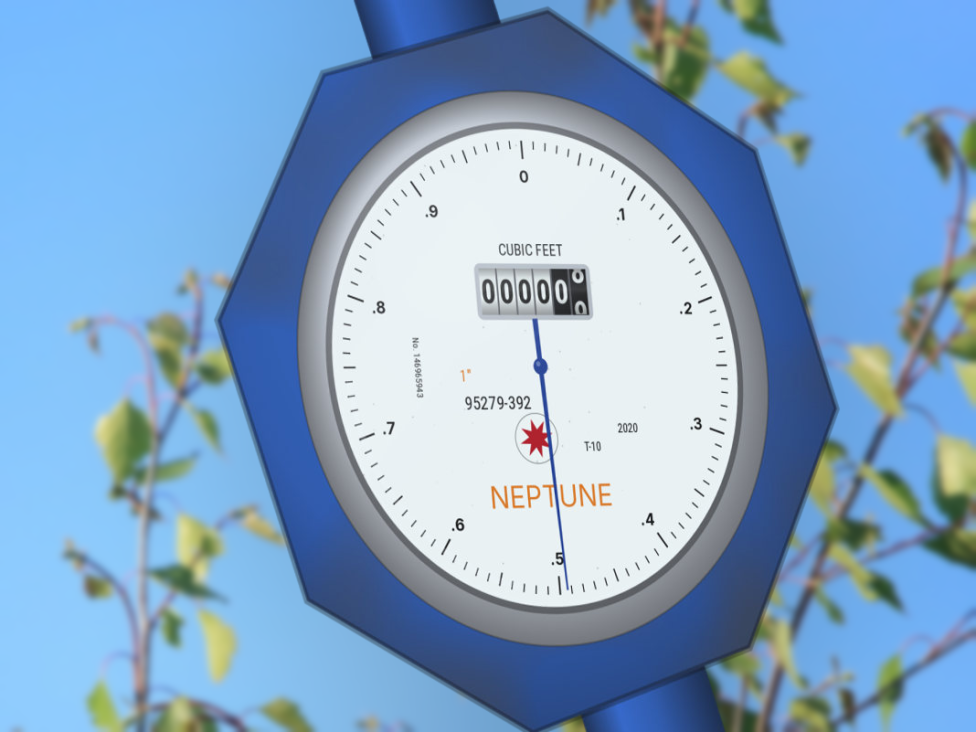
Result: 8.49ft³
